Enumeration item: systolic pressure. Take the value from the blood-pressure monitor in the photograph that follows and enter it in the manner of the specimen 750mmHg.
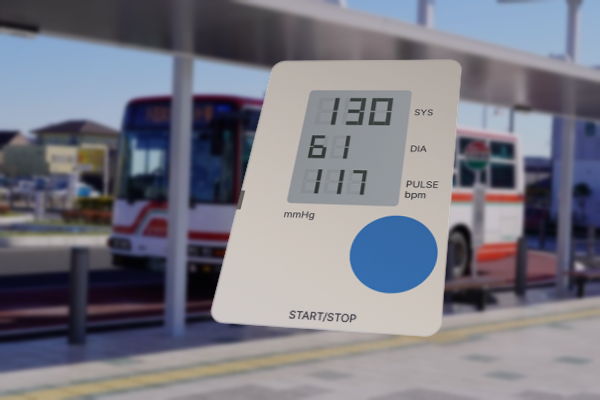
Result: 130mmHg
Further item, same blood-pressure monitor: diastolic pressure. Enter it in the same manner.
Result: 61mmHg
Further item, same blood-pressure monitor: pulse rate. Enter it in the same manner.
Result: 117bpm
